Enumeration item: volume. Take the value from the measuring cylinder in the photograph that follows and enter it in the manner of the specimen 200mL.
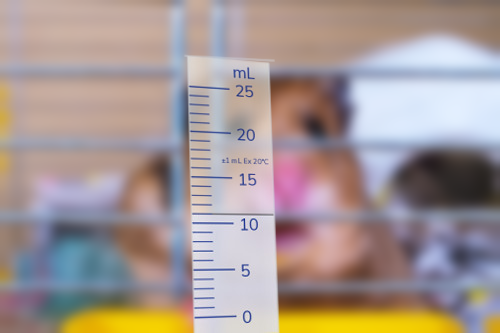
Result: 11mL
